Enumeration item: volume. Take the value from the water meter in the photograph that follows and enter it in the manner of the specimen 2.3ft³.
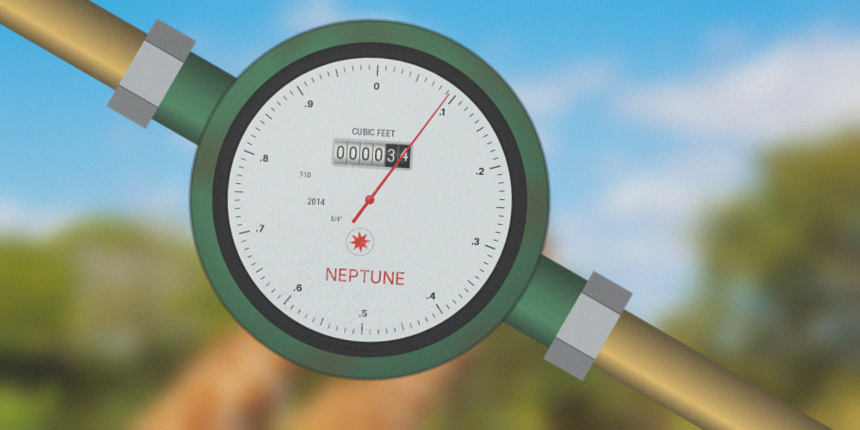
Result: 34.09ft³
